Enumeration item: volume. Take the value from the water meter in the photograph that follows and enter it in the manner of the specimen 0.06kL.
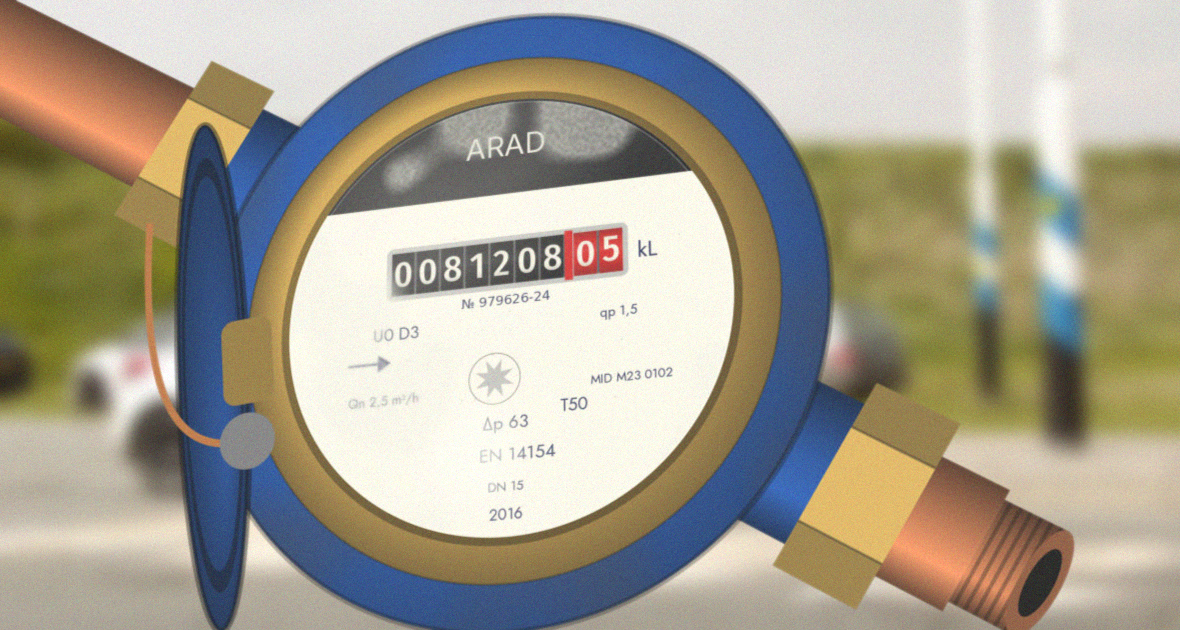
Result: 81208.05kL
